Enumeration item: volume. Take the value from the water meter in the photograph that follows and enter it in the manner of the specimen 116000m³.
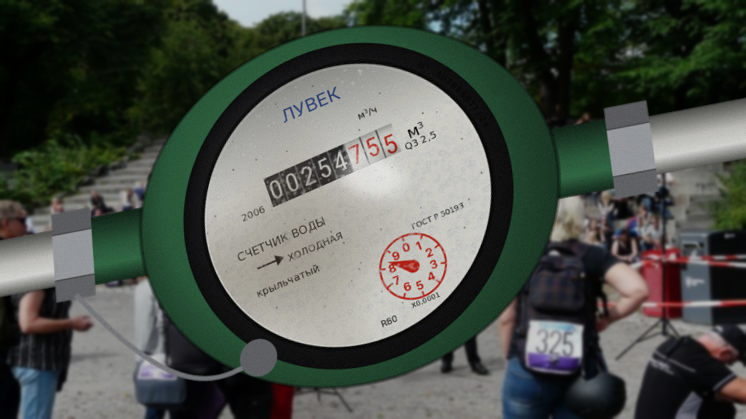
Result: 254.7548m³
